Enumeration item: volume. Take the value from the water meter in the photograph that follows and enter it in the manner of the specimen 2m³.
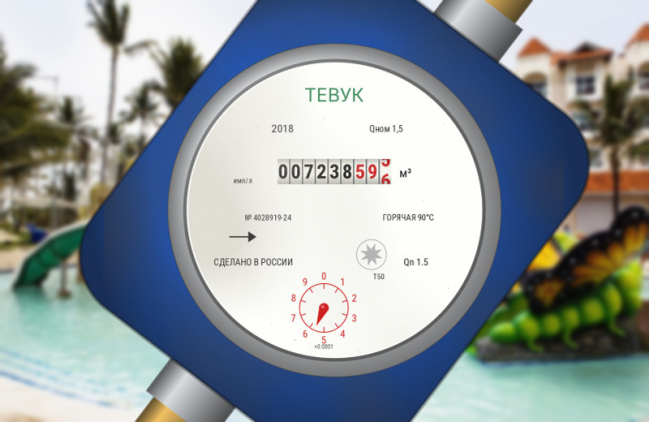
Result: 7238.5955m³
